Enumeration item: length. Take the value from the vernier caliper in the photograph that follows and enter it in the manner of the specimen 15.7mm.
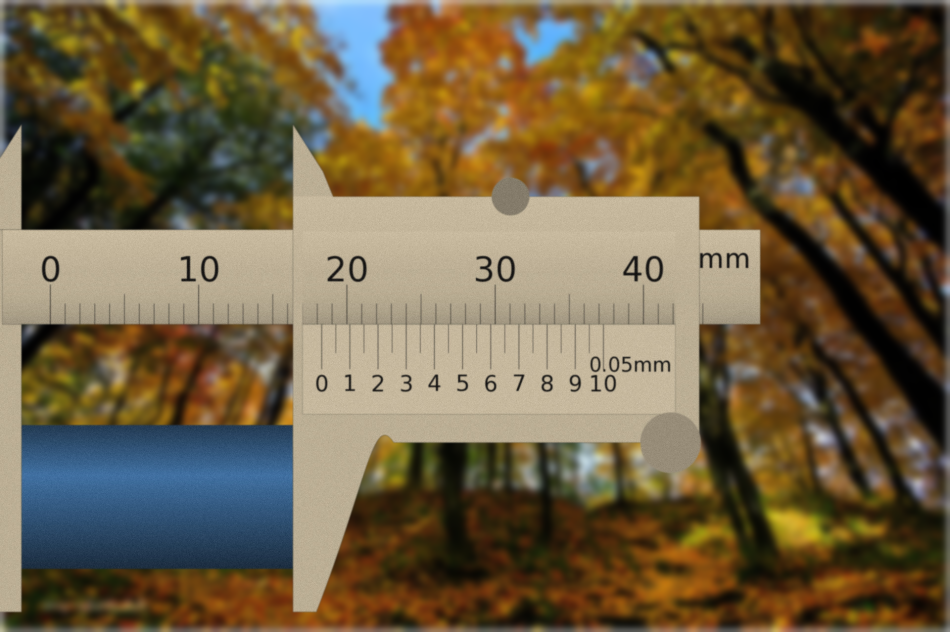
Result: 18.3mm
